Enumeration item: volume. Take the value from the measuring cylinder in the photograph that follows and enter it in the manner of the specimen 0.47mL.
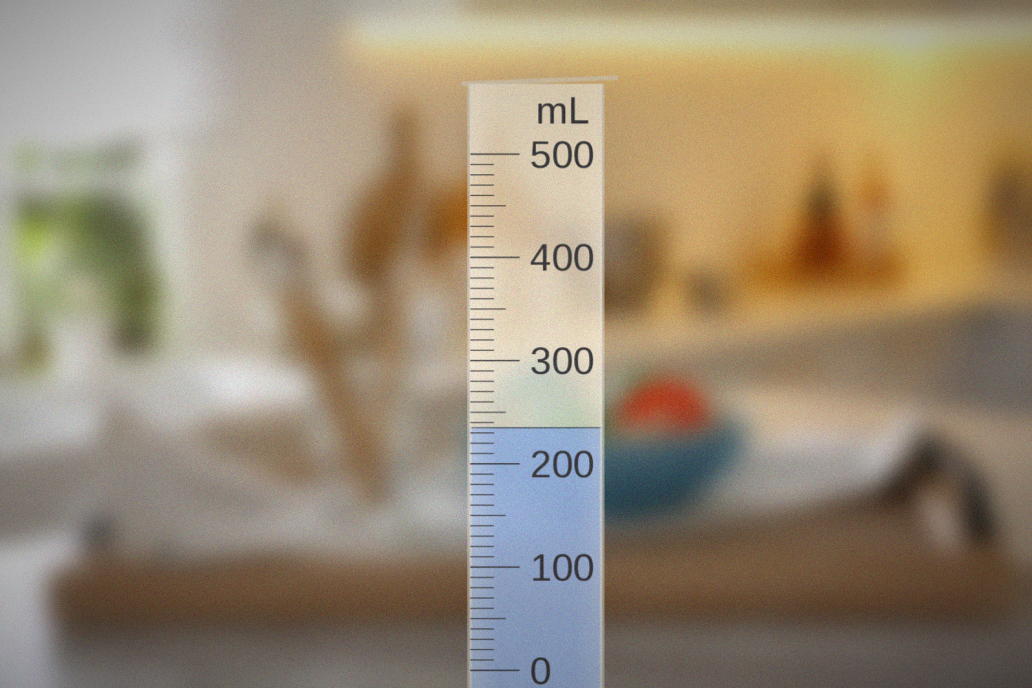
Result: 235mL
